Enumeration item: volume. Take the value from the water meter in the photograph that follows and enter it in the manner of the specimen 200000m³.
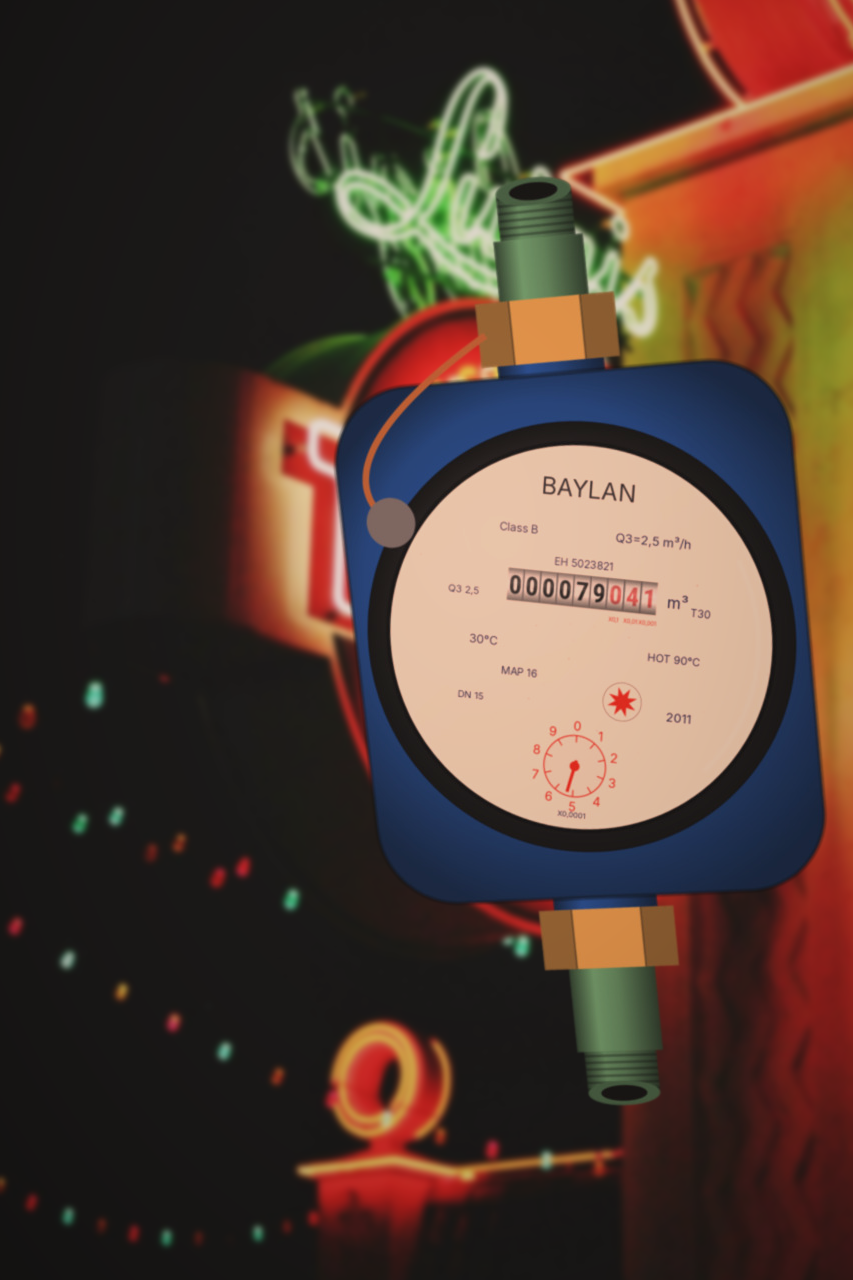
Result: 79.0415m³
